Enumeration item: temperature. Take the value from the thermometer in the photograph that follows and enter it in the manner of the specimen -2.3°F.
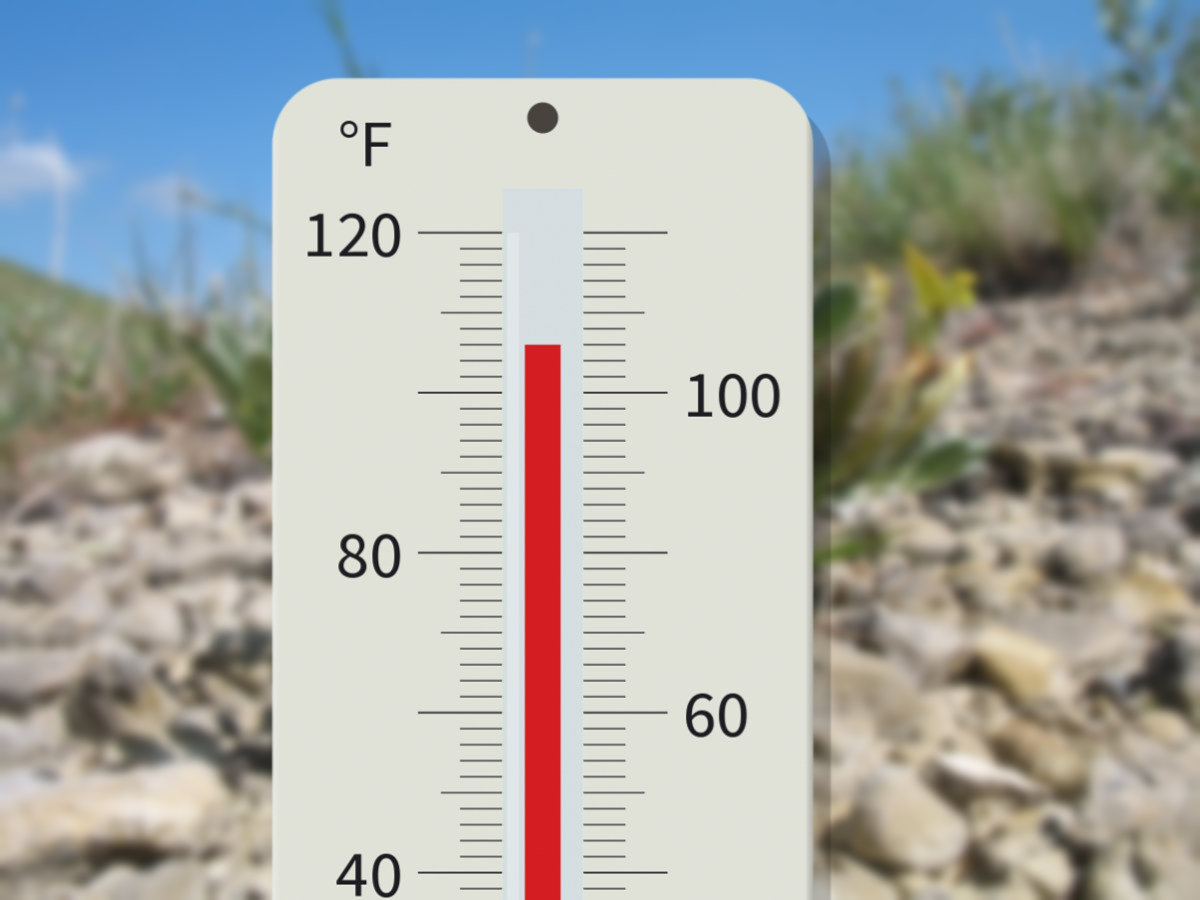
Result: 106°F
